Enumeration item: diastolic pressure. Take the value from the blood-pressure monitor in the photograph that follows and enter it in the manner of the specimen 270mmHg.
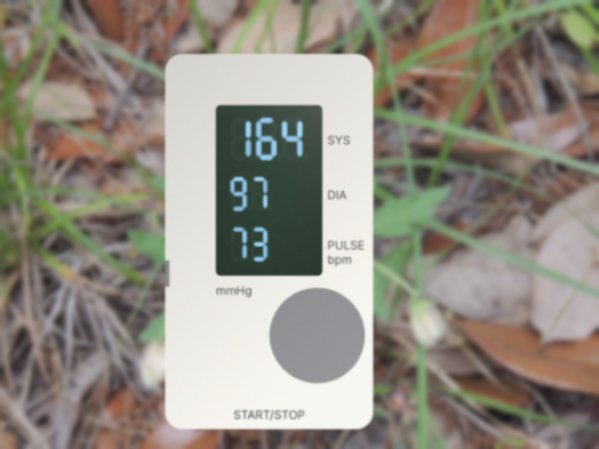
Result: 97mmHg
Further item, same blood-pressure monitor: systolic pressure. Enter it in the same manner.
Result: 164mmHg
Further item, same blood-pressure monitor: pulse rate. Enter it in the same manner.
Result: 73bpm
